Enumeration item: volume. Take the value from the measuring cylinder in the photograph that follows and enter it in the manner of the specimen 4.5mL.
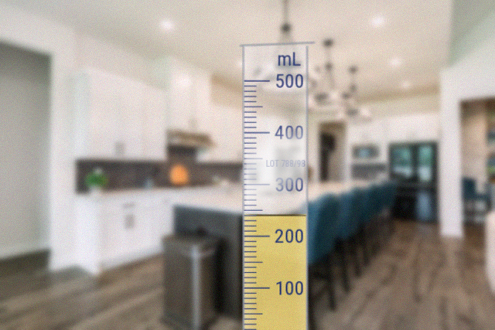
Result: 240mL
